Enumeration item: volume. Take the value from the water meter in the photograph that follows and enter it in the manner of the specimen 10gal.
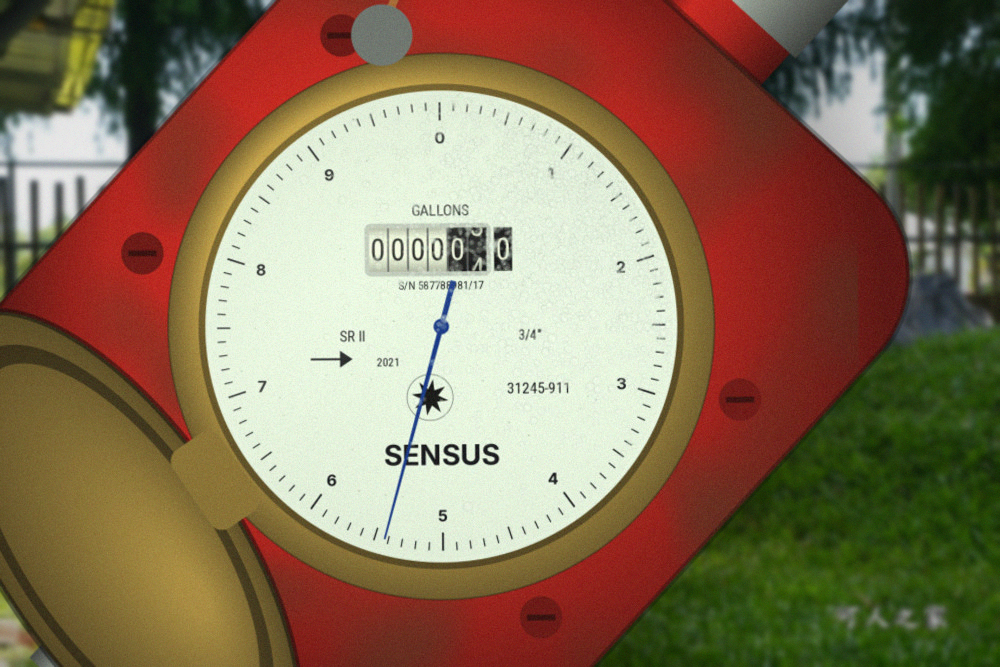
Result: 35.4gal
